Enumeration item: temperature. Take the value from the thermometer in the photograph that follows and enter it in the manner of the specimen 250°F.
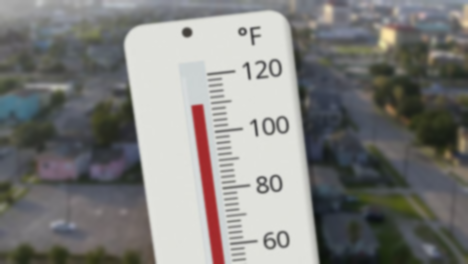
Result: 110°F
